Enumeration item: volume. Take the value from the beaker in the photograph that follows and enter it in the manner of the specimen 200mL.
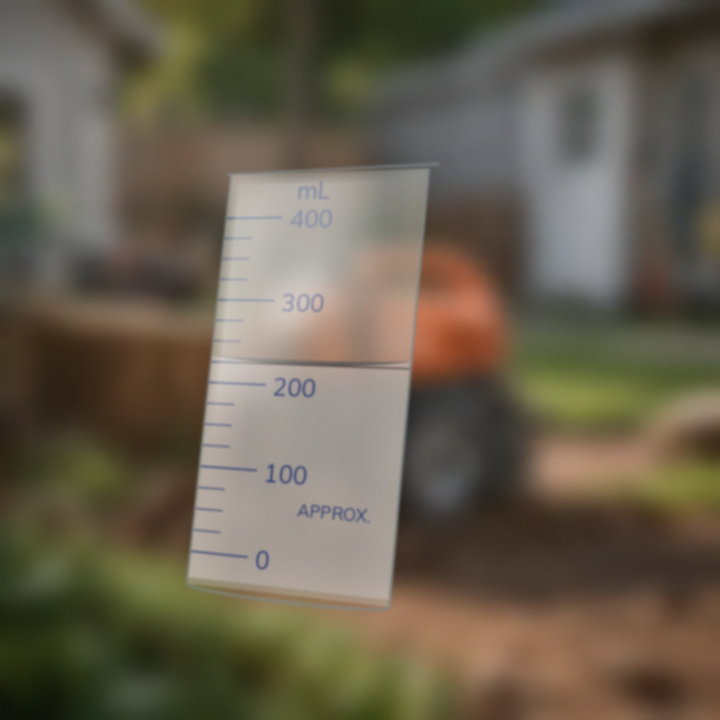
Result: 225mL
